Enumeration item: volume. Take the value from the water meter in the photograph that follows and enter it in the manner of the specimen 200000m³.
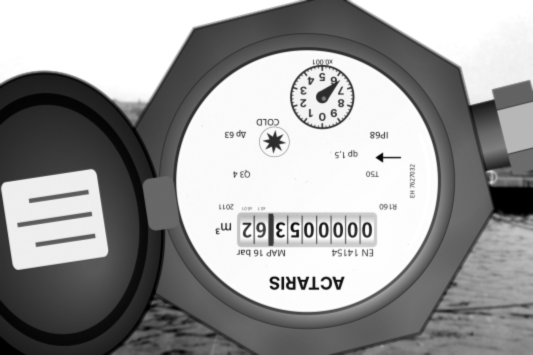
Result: 53.626m³
